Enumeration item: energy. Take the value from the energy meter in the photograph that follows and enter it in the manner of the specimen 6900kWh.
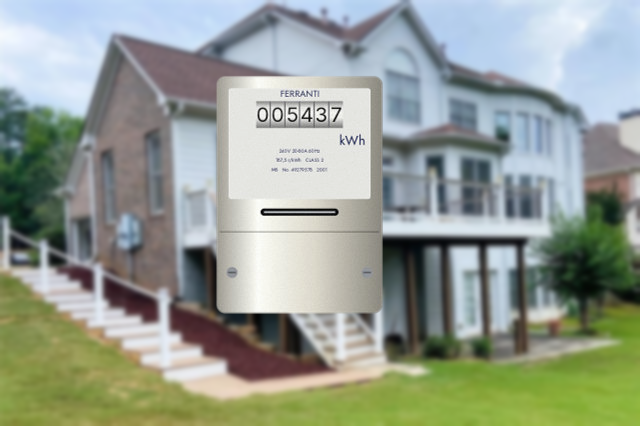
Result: 5437kWh
